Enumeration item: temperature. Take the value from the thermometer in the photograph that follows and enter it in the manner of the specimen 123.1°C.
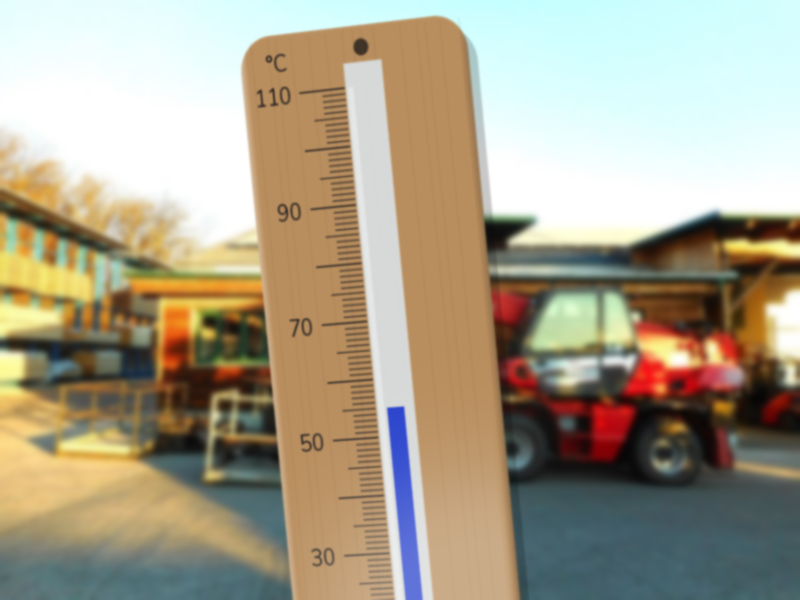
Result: 55°C
